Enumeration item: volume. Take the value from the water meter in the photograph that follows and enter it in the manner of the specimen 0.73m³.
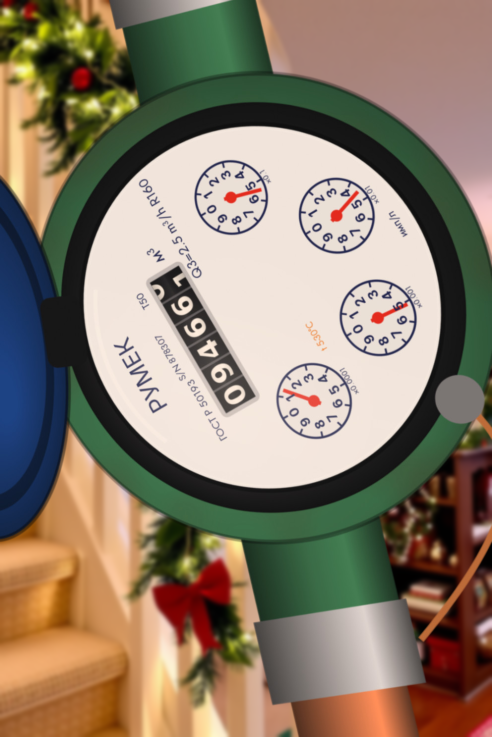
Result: 94660.5451m³
